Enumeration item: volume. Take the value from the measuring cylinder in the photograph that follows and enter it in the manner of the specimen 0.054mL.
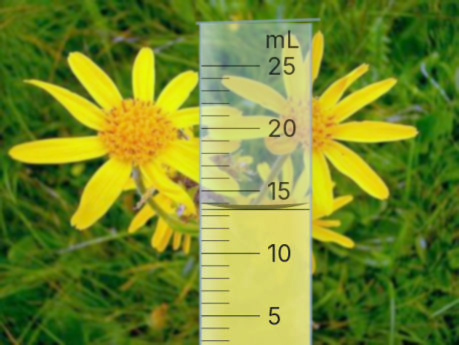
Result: 13.5mL
